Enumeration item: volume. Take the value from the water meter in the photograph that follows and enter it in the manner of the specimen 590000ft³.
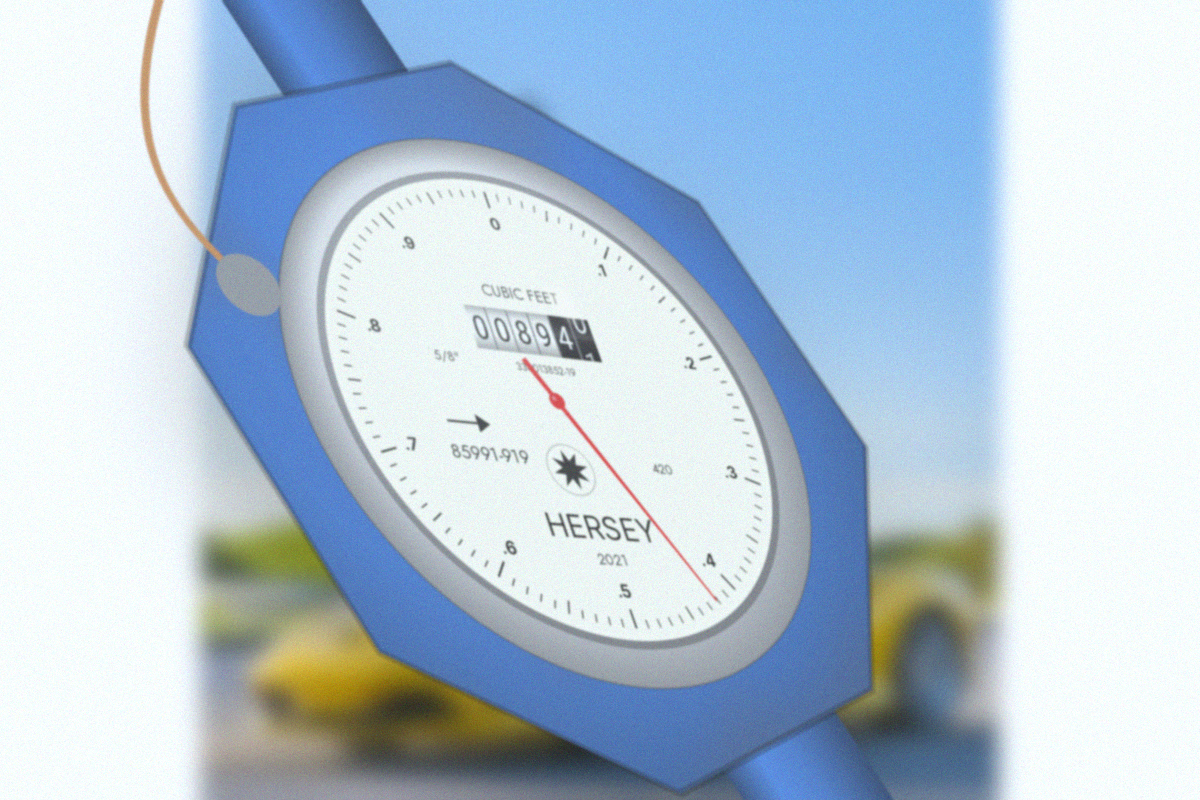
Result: 8940.42ft³
